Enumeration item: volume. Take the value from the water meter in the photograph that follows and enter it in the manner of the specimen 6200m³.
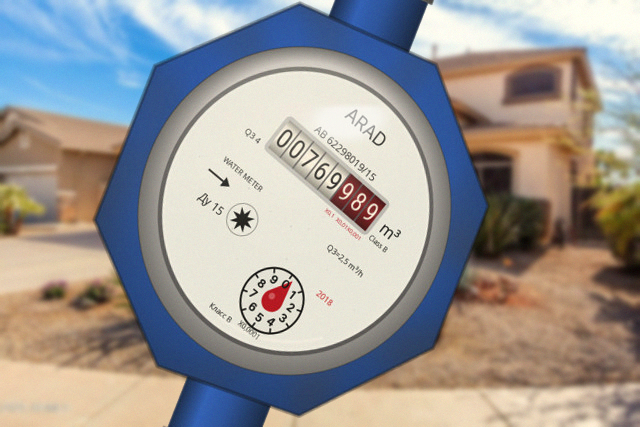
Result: 769.9890m³
